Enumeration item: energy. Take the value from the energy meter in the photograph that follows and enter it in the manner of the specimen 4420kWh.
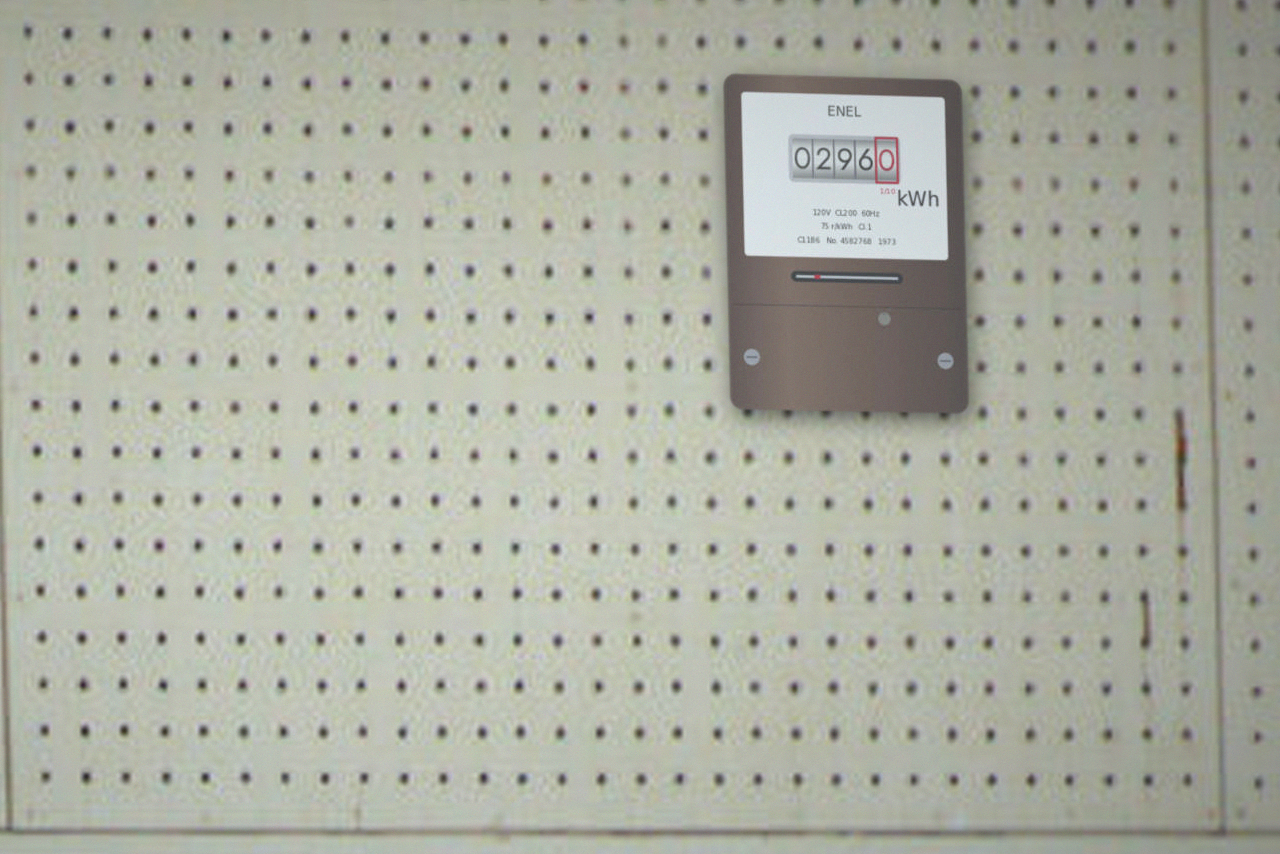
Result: 296.0kWh
